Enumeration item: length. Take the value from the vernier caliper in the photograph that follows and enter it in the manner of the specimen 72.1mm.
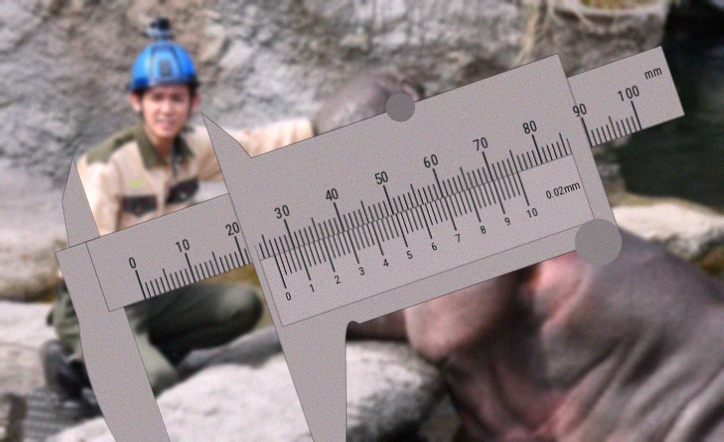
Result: 26.0mm
